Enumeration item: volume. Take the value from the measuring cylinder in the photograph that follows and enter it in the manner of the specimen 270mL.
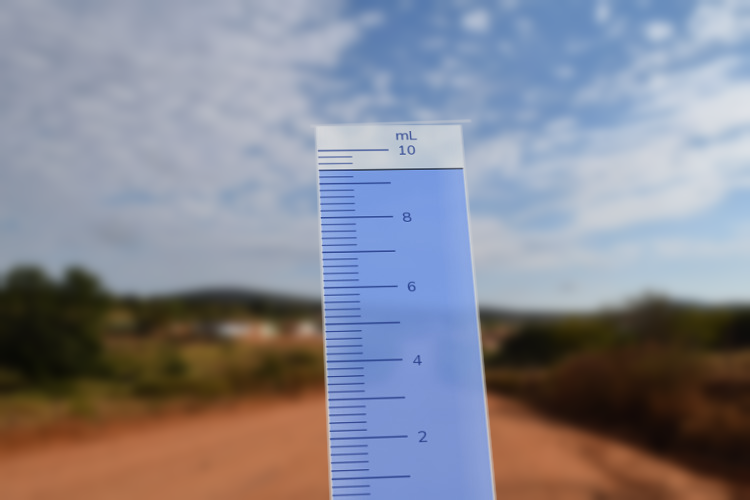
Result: 9.4mL
